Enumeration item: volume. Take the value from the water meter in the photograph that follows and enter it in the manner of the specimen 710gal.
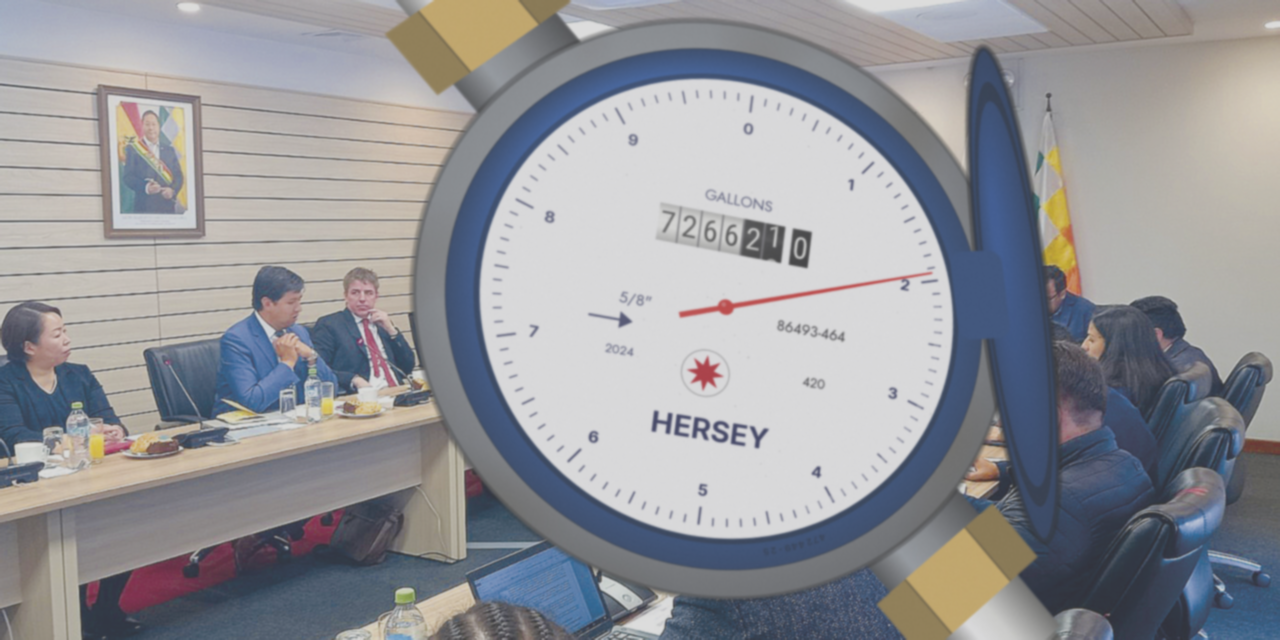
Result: 7266211.9gal
